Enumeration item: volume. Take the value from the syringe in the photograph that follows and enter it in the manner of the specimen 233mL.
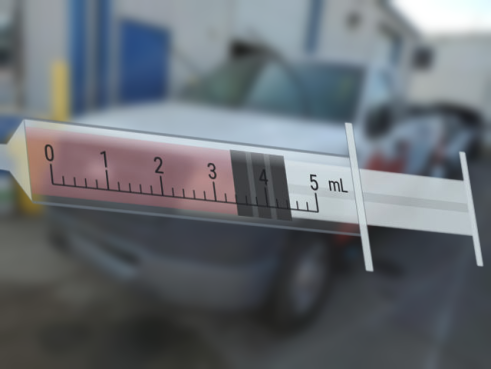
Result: 3.4mL
